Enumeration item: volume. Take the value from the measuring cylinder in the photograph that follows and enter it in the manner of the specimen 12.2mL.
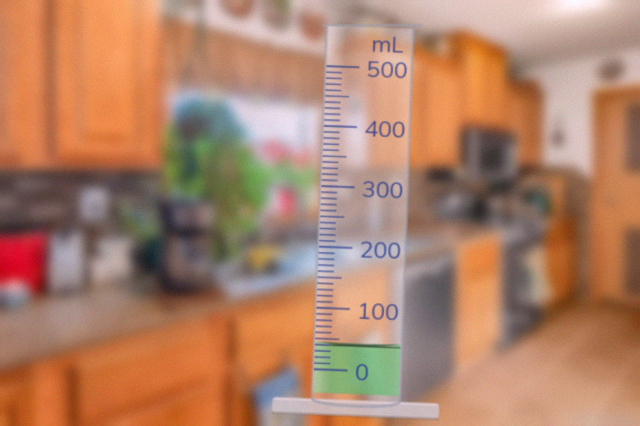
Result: 40mL
